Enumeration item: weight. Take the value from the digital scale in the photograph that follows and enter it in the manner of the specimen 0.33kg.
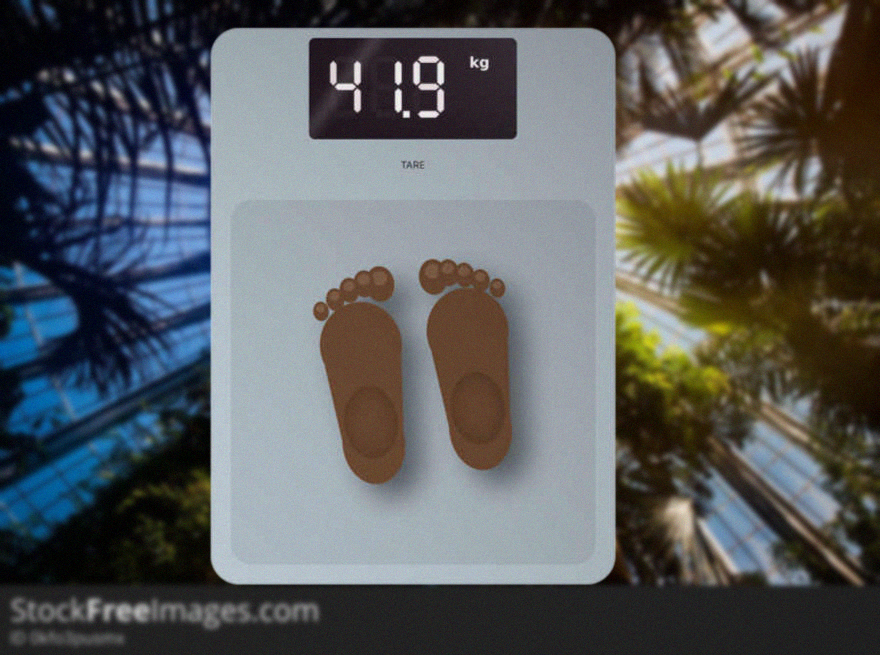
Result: 41.9kg
